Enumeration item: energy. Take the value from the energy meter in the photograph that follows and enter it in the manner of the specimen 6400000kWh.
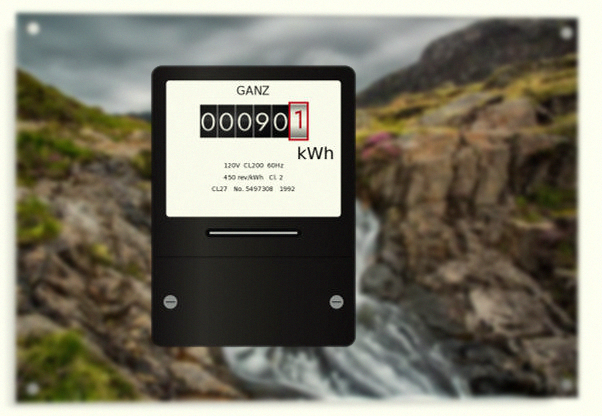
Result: 90.1kWh
